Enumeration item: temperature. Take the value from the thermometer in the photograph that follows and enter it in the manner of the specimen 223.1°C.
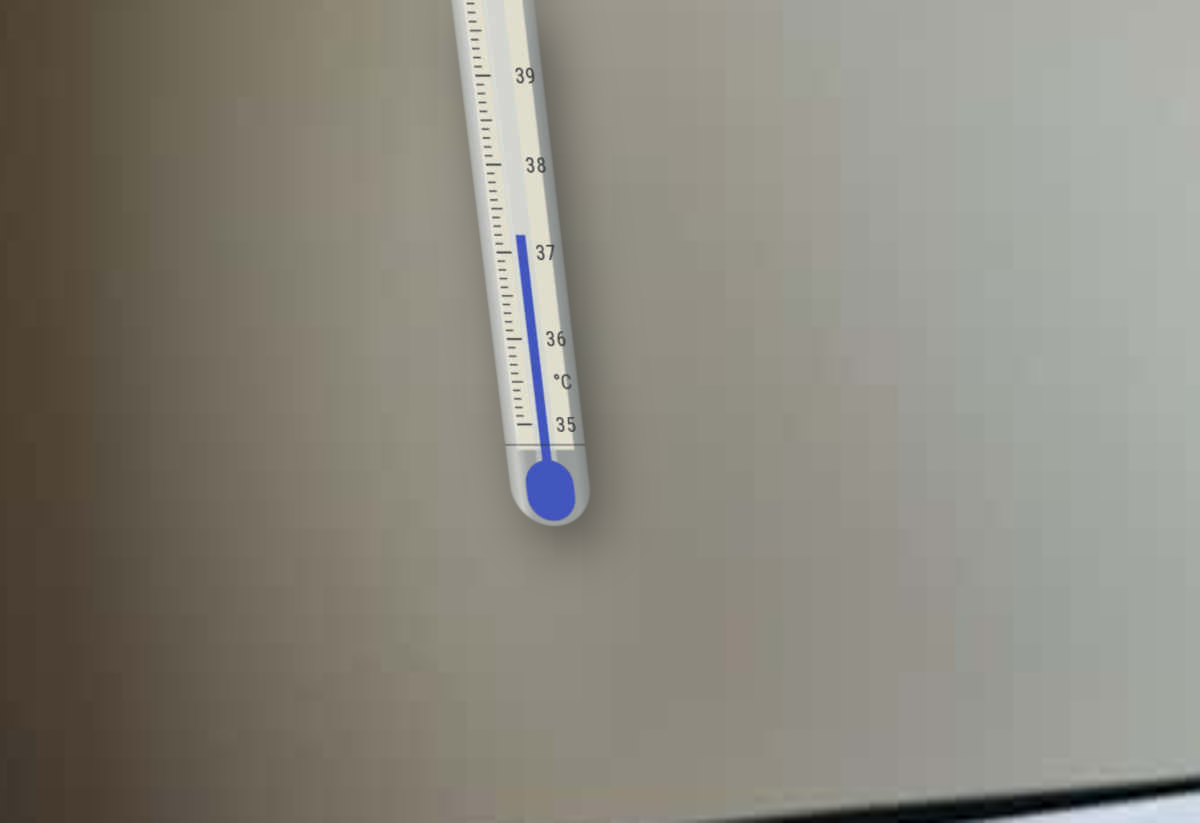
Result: 37.2°C
